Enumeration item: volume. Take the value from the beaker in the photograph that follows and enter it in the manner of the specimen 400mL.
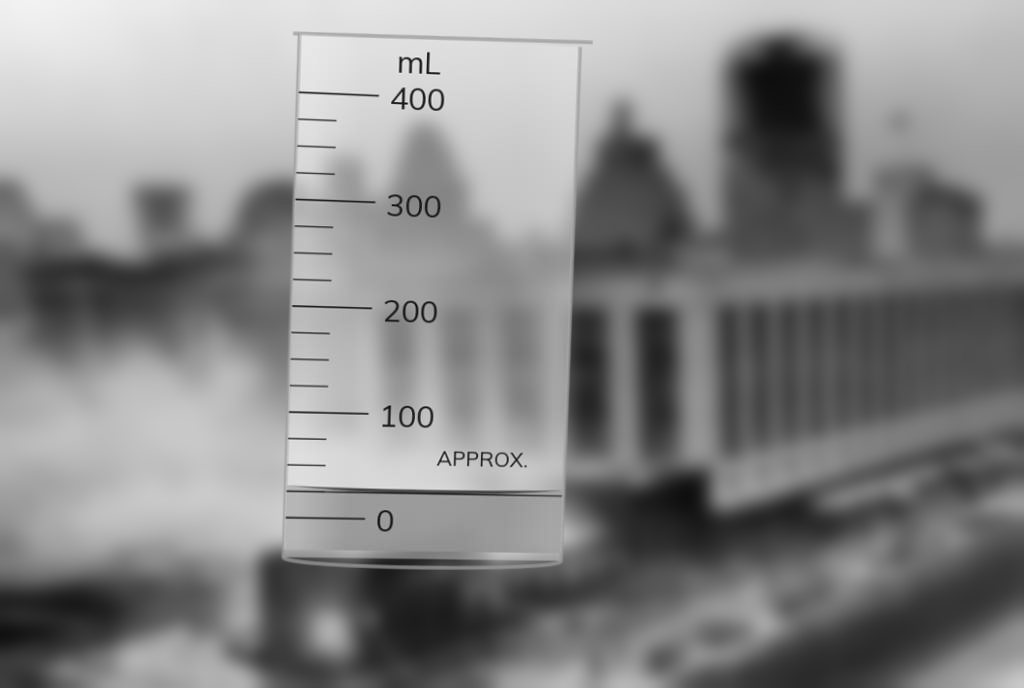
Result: 25mL
